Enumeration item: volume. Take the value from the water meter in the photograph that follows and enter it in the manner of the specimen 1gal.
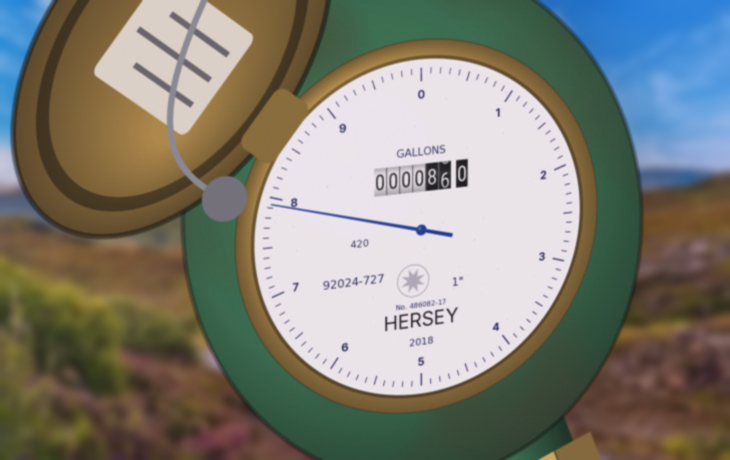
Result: 857.9gal
